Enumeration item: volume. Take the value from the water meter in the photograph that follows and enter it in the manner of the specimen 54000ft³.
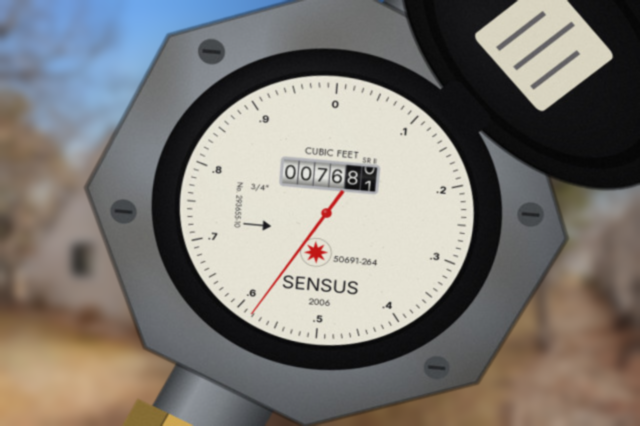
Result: 7680.58ft³
